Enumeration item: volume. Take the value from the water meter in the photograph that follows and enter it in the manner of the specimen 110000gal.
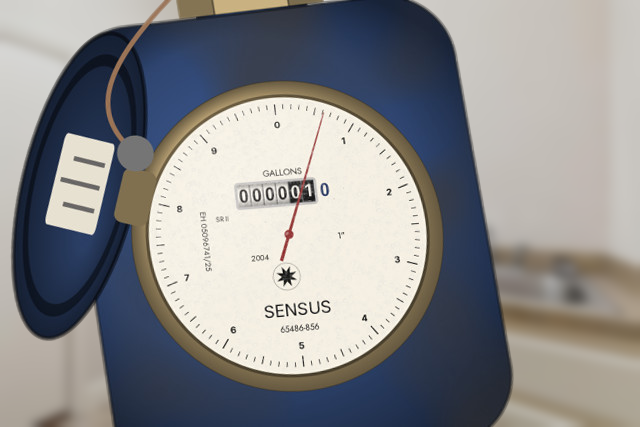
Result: 10.6gal
